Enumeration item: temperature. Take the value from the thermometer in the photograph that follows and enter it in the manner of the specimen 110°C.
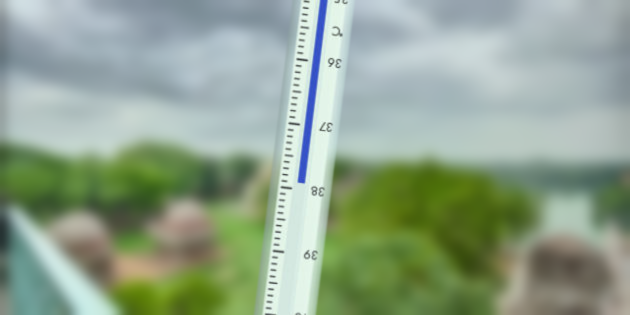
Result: 37.9°C
